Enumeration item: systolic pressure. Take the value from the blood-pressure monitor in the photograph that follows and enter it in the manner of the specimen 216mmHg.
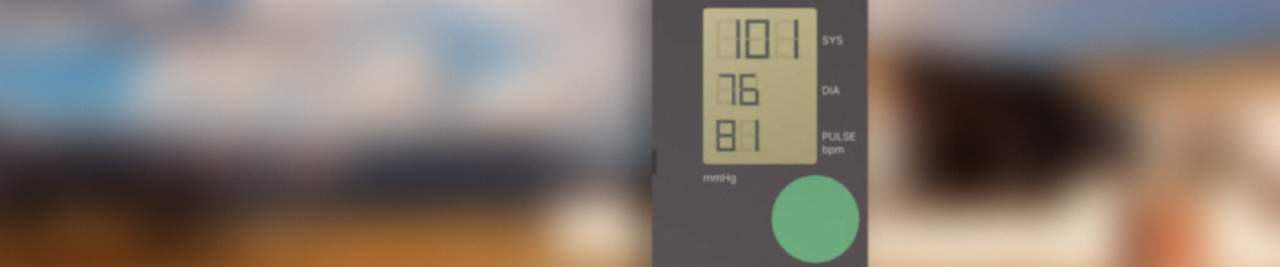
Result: 101mmHg
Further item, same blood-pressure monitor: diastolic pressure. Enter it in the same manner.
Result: 76mmHg
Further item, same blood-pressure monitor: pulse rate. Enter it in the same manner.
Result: 81bpm
